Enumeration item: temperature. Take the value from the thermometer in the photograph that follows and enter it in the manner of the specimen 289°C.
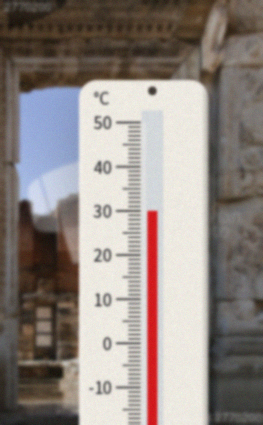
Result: 30°C
